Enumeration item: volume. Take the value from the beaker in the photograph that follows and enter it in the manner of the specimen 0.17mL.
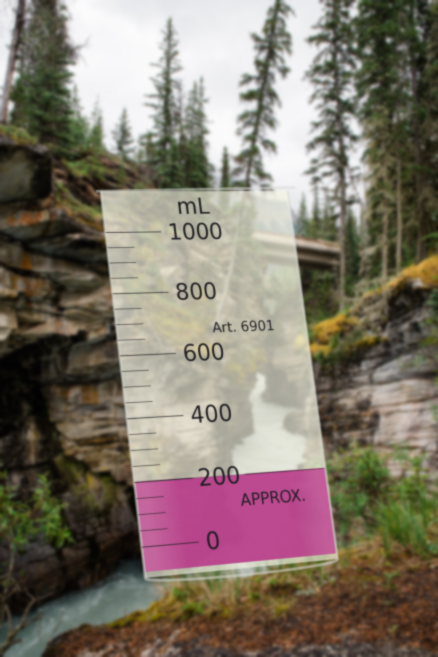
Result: 200mL
